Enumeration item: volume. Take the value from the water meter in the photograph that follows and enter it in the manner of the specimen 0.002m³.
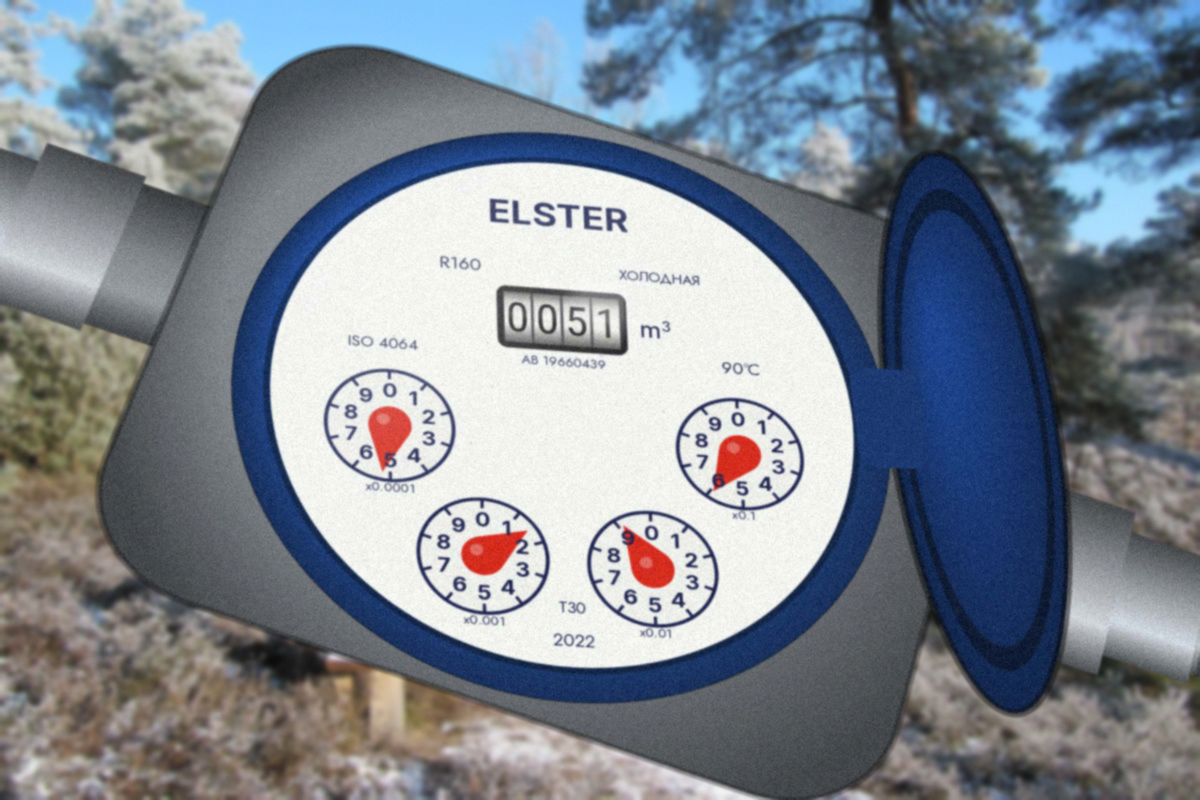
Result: 51.5915m³
